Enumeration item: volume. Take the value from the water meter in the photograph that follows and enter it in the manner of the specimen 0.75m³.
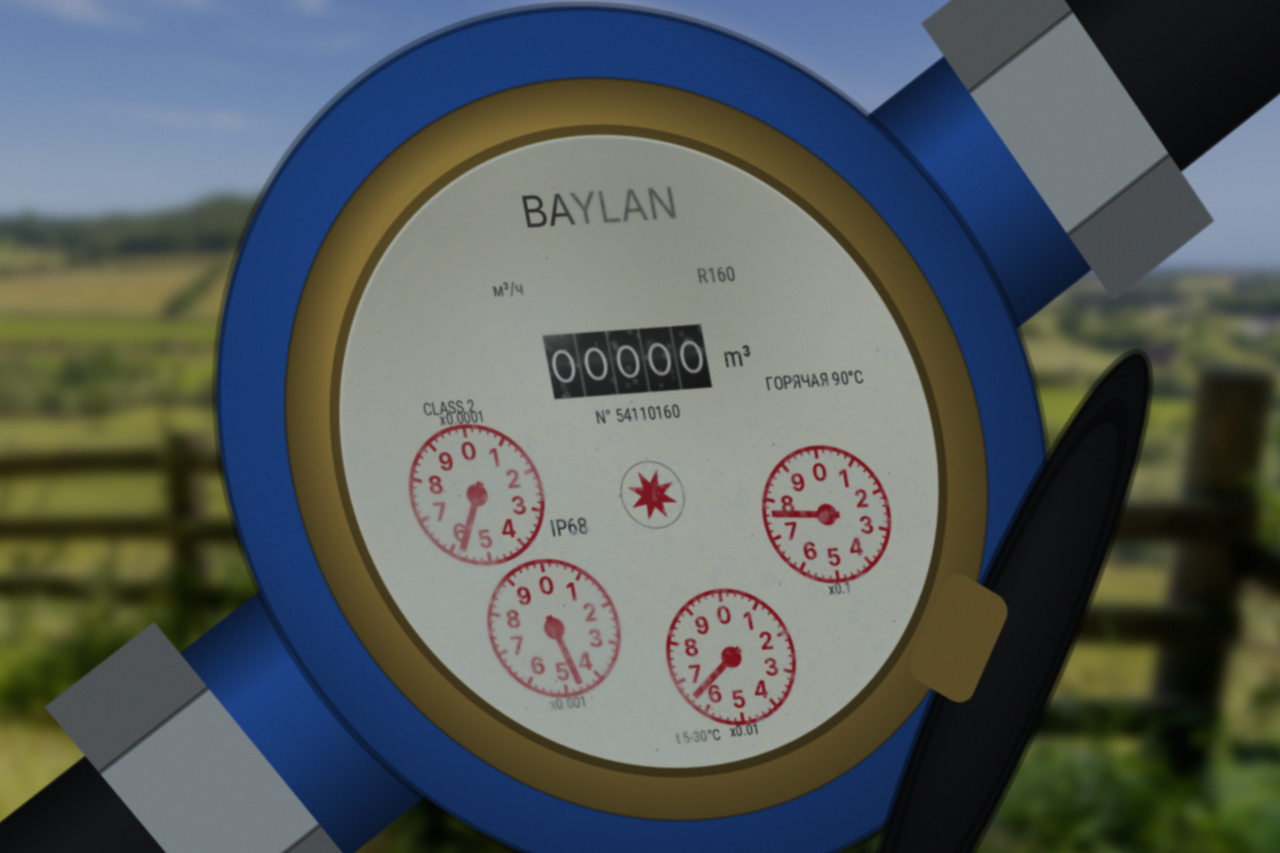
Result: 0.7645m³
